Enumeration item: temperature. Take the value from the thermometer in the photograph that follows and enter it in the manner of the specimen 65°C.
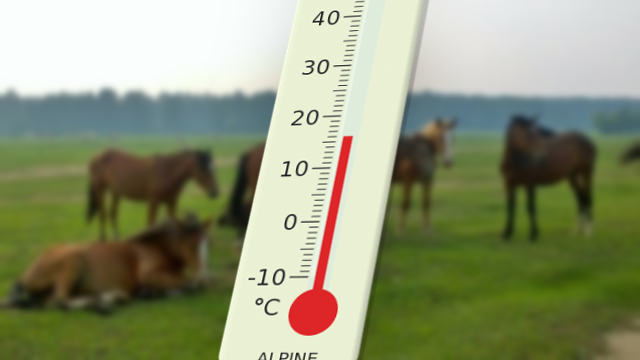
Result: 16°C
